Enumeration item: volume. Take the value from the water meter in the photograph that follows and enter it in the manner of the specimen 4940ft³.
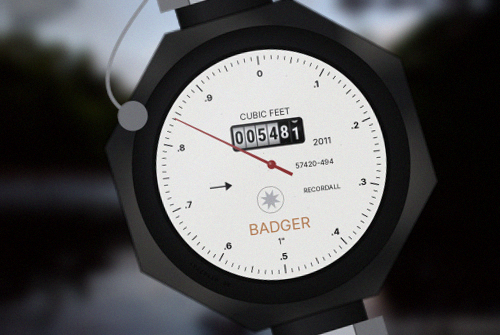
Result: 5480.84ft³
